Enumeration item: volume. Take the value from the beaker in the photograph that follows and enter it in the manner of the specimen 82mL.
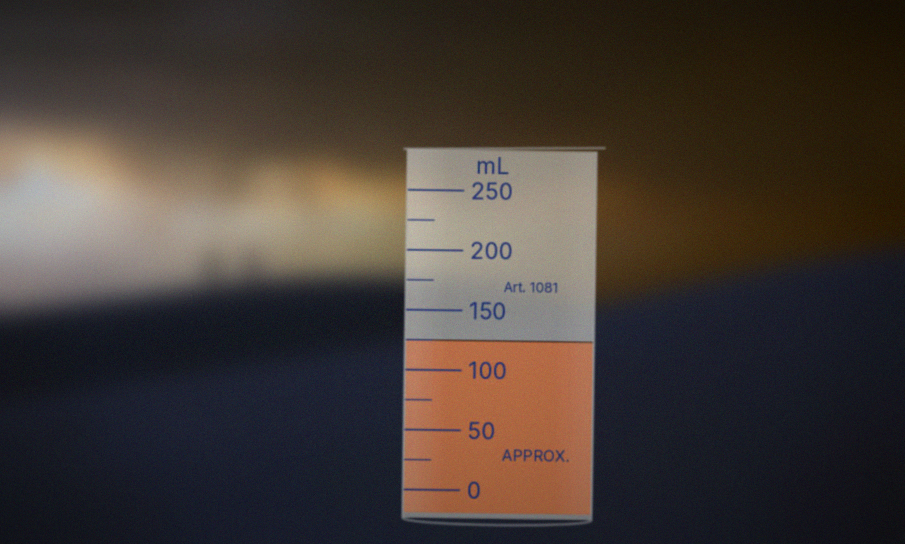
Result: 125mL
